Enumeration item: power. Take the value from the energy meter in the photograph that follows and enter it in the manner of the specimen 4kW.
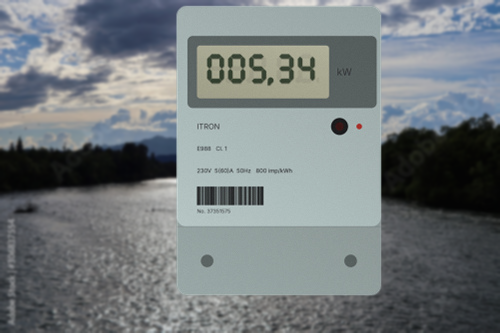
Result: 5.34kW
